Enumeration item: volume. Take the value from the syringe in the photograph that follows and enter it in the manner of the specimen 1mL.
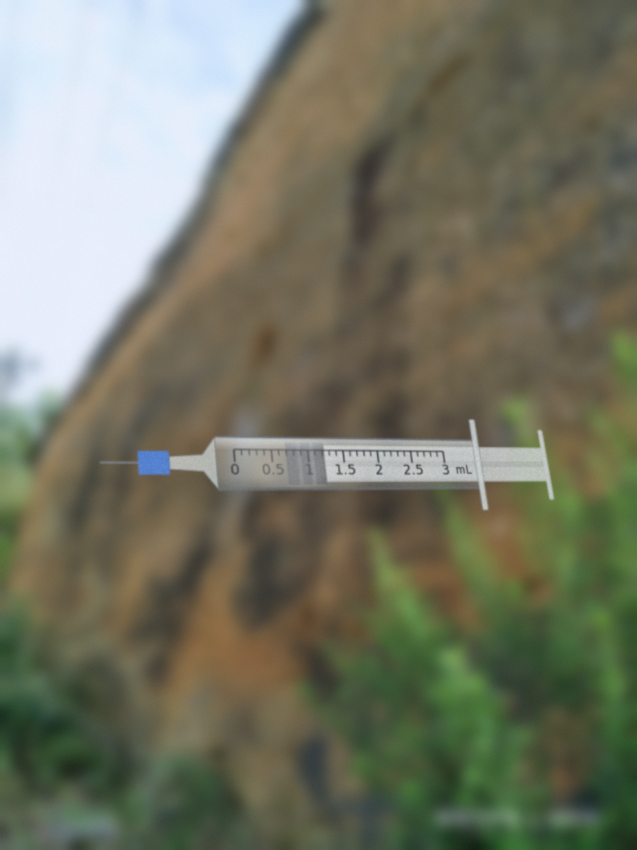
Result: 0.7mL
